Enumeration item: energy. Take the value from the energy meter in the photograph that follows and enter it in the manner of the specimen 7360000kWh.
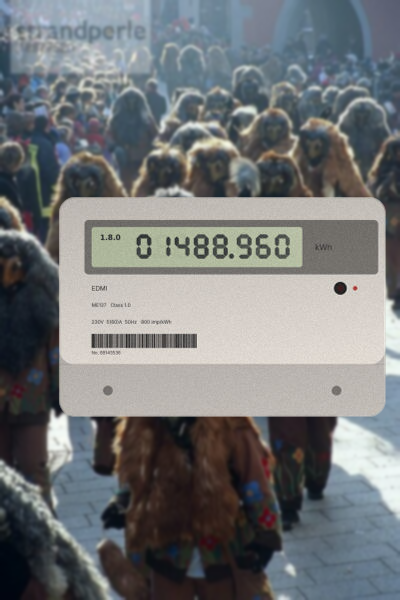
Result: 1488.960kWh
